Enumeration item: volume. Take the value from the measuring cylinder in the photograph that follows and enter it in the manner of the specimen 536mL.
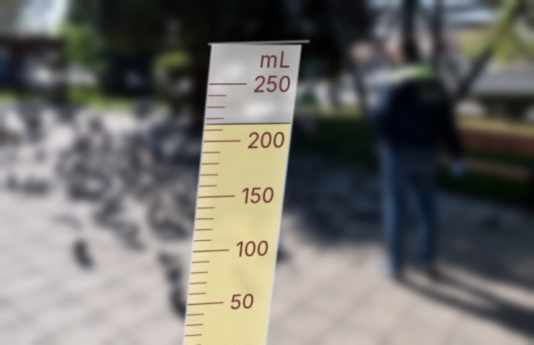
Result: 215mL
